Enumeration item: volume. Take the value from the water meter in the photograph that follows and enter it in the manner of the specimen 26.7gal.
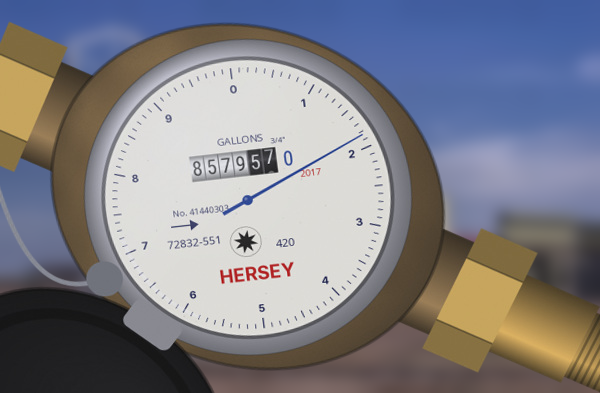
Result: 8579571.8gal
